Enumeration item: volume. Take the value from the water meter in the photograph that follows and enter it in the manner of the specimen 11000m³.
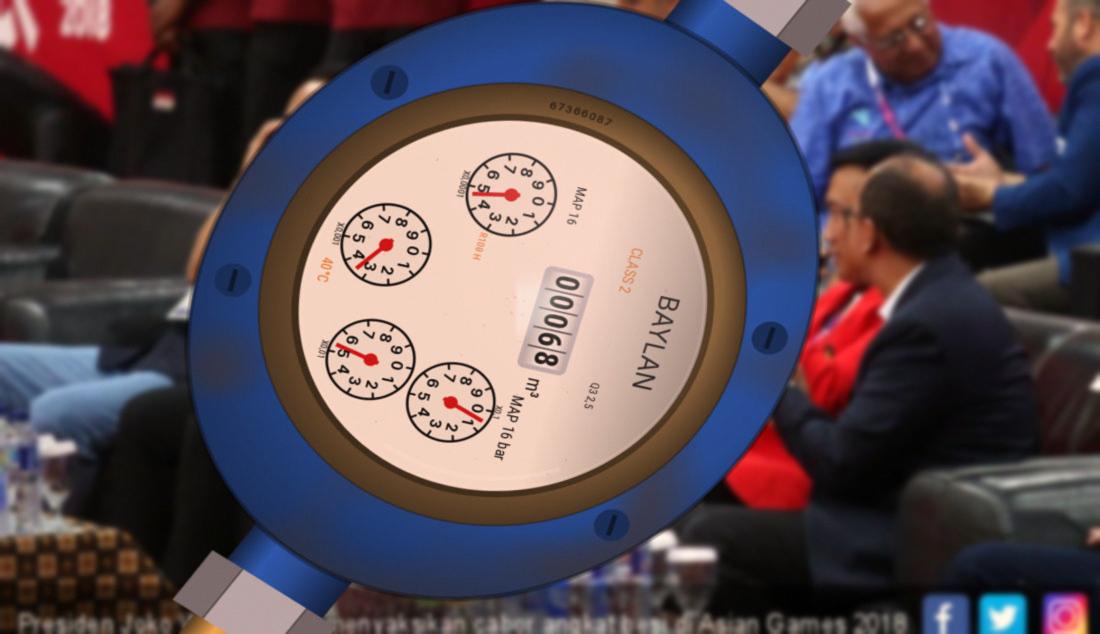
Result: 68.0534m³
